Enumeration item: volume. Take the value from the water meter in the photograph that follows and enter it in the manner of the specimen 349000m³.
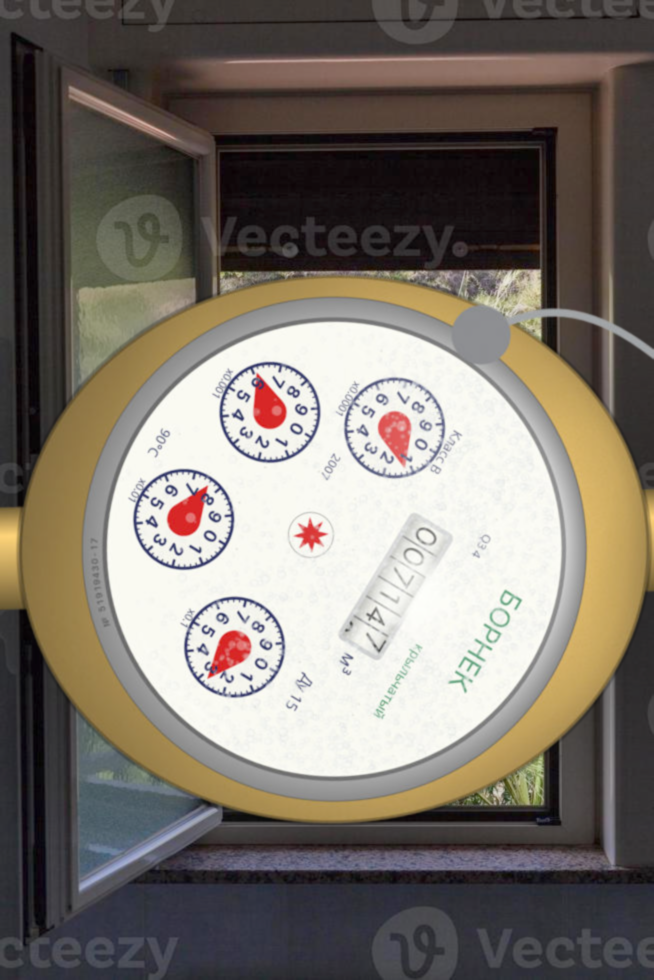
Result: 7147.2761m³
